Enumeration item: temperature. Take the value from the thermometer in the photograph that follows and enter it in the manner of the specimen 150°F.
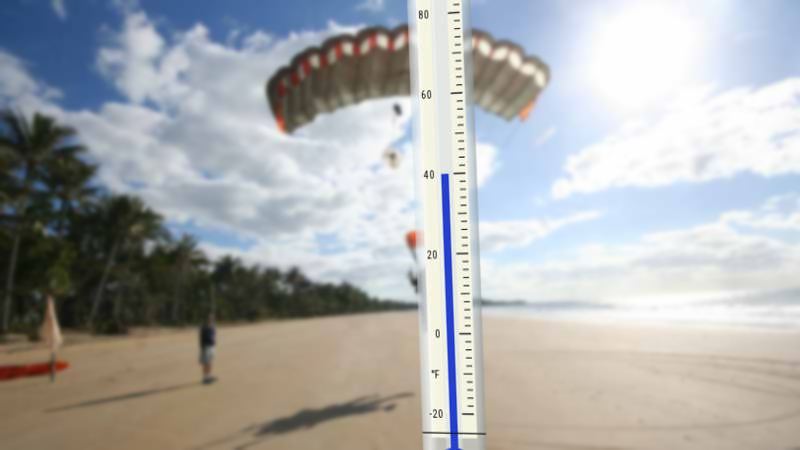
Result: 40°F
